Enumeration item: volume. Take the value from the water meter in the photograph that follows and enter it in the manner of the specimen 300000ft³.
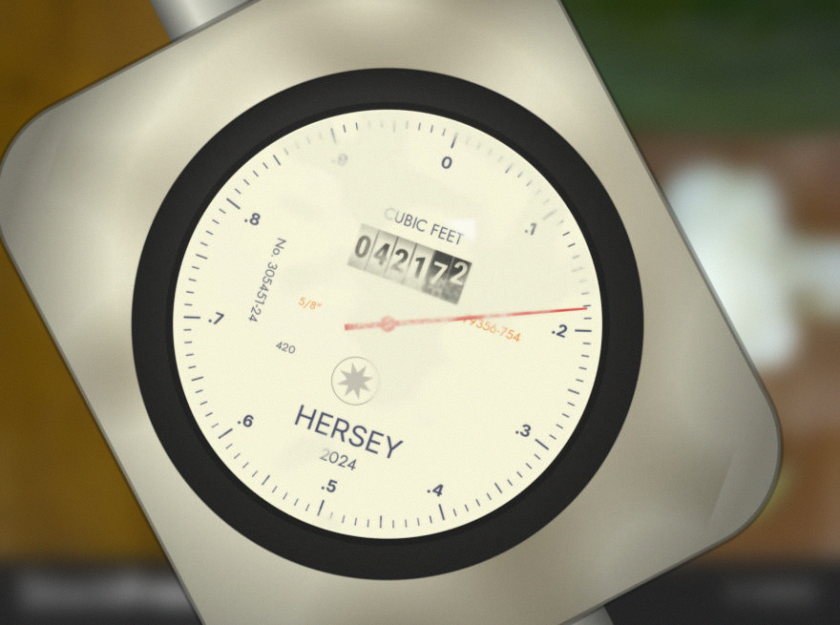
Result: 42172.18ft³
